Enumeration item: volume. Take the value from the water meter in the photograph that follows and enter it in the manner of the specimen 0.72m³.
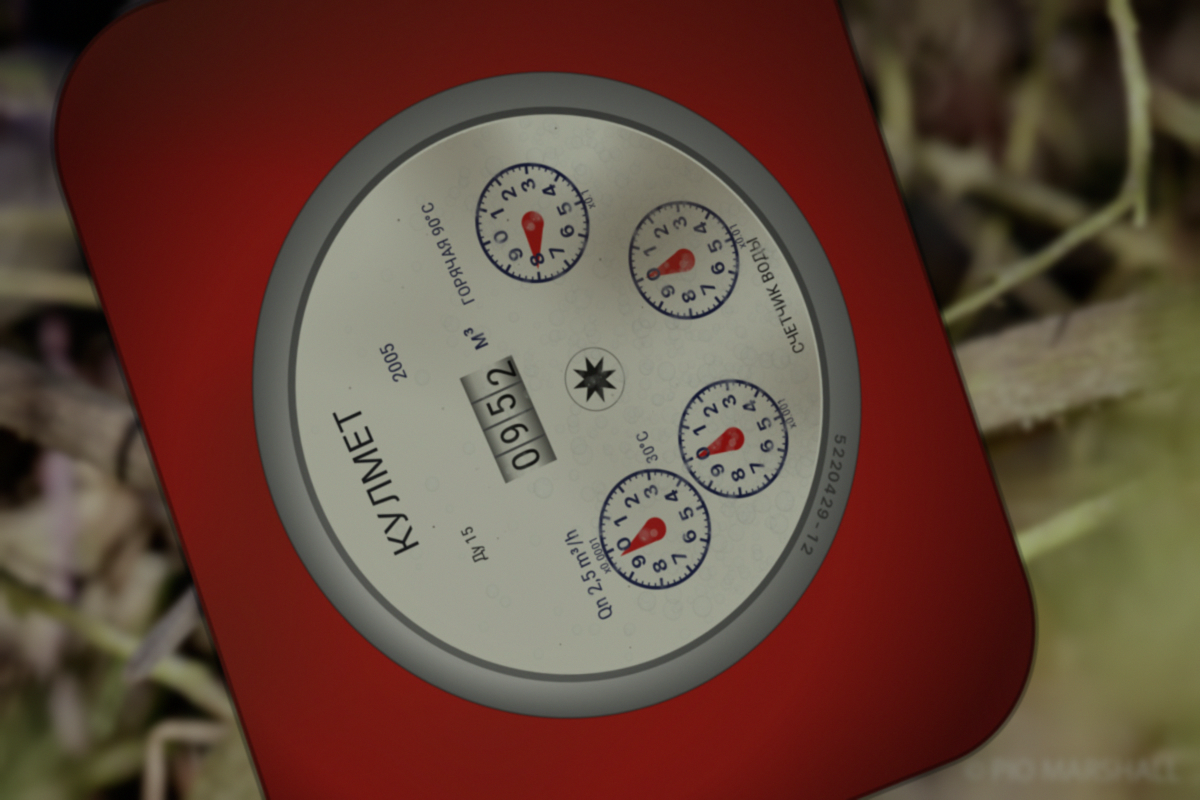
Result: 951.7999m³
